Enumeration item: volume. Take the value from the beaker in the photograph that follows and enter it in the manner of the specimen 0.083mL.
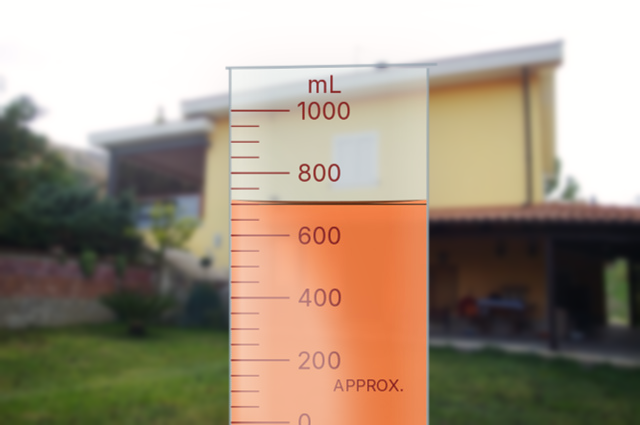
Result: 700mL
